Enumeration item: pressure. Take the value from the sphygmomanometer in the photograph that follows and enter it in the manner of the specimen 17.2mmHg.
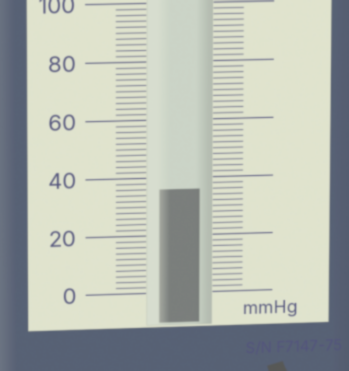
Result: 36mmHg
